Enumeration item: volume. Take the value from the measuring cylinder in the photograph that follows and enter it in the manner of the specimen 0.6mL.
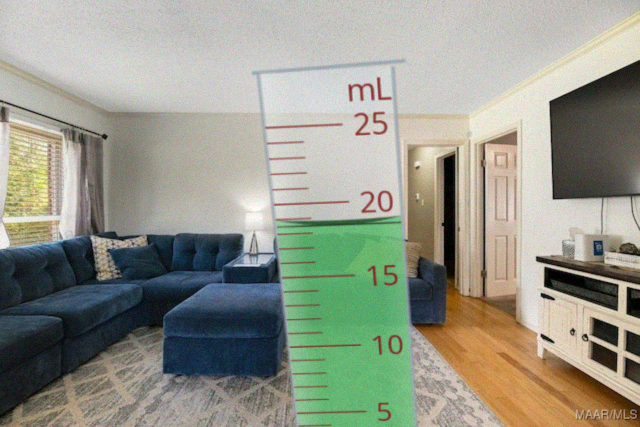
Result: 18.5mL
